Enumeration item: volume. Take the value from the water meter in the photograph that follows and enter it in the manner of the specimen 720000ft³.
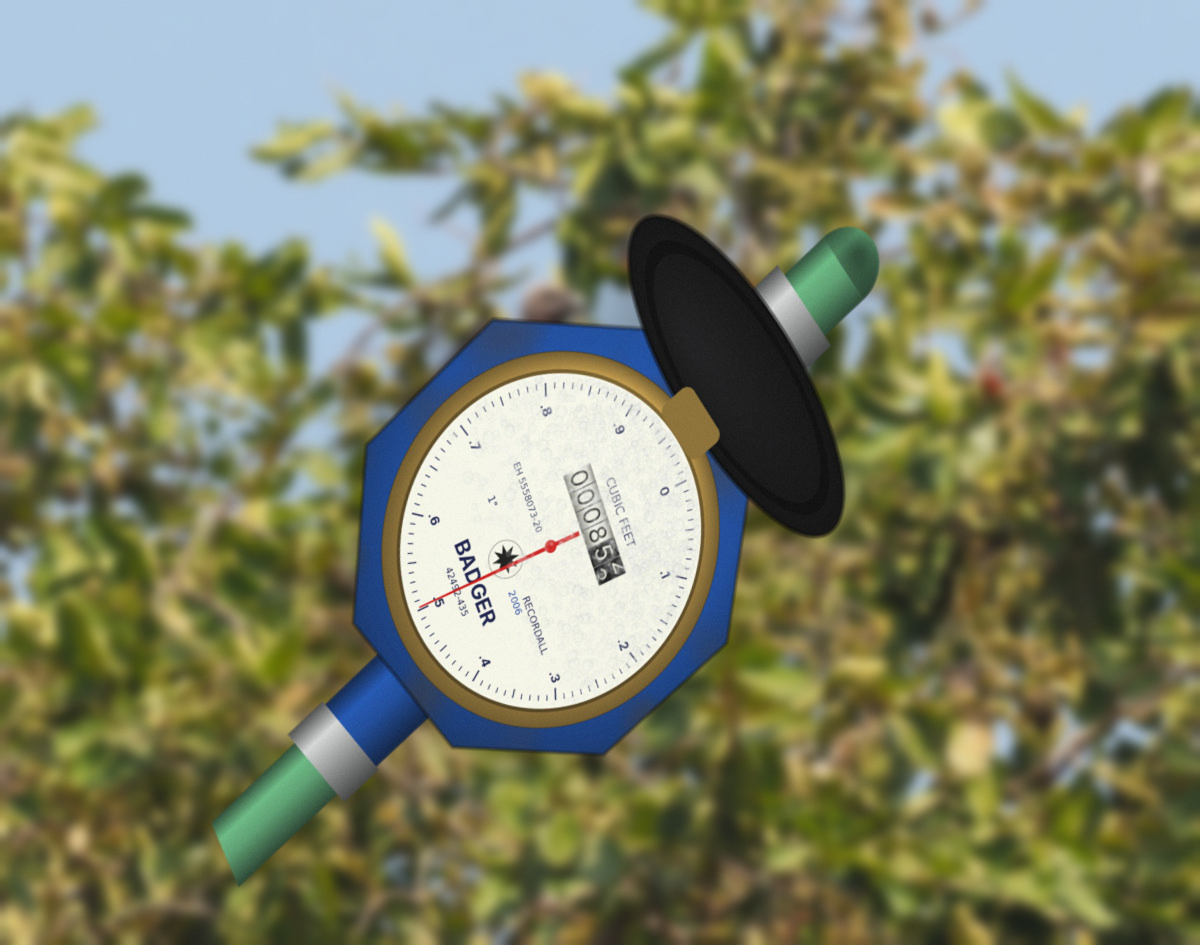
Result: 852.50ft³
